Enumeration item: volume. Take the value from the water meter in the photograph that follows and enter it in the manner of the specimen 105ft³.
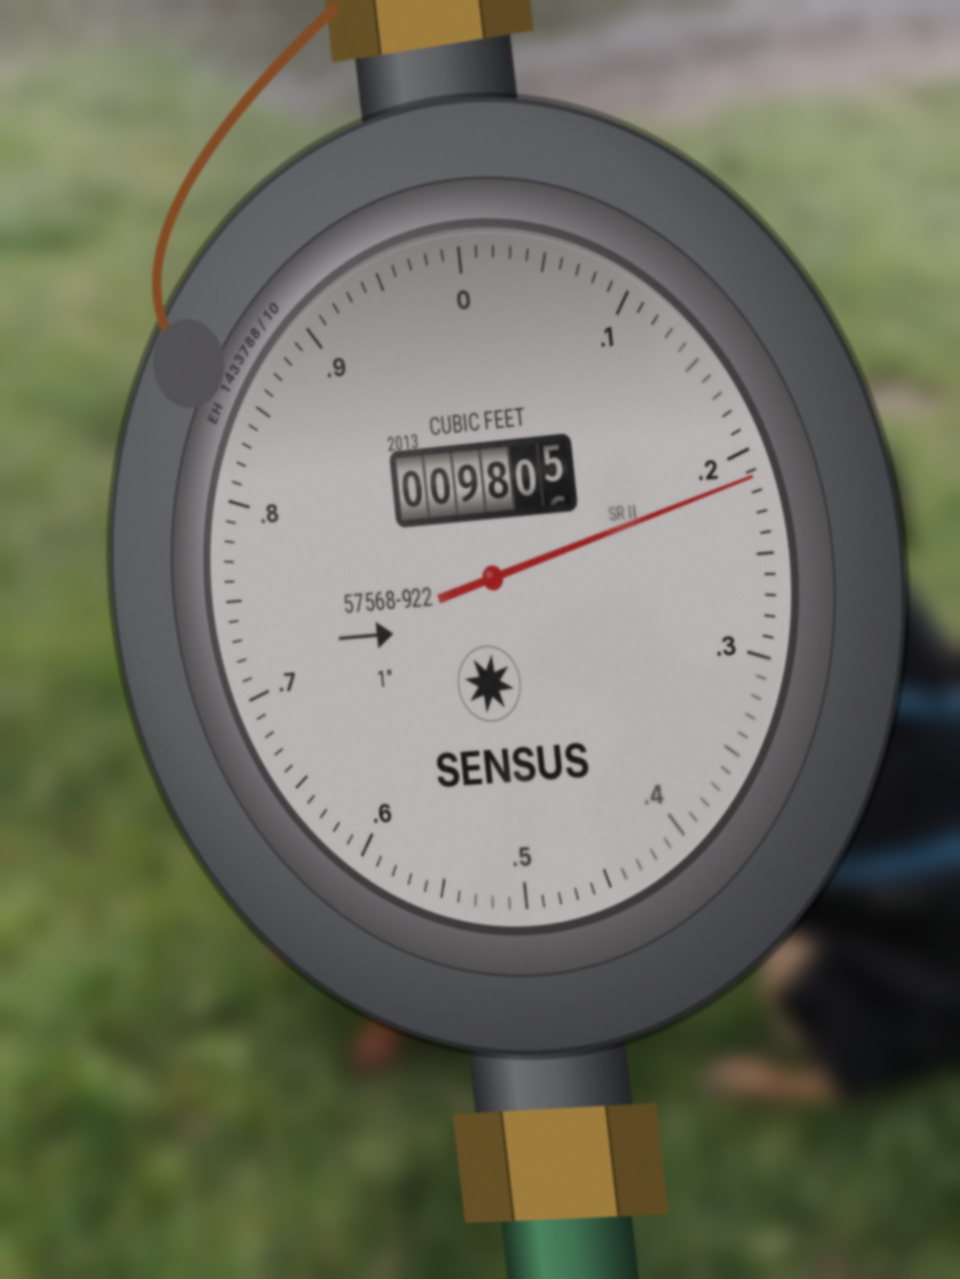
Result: 9805.21ft³
